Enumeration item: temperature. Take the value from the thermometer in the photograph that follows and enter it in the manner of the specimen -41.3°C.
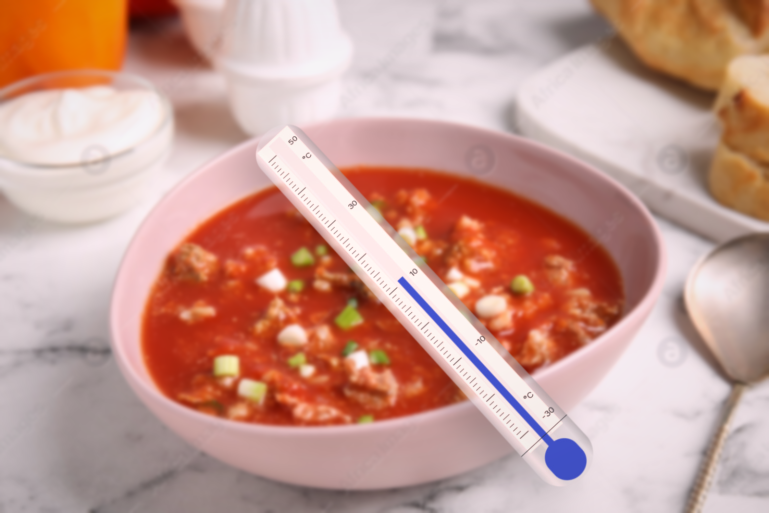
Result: 11°C
